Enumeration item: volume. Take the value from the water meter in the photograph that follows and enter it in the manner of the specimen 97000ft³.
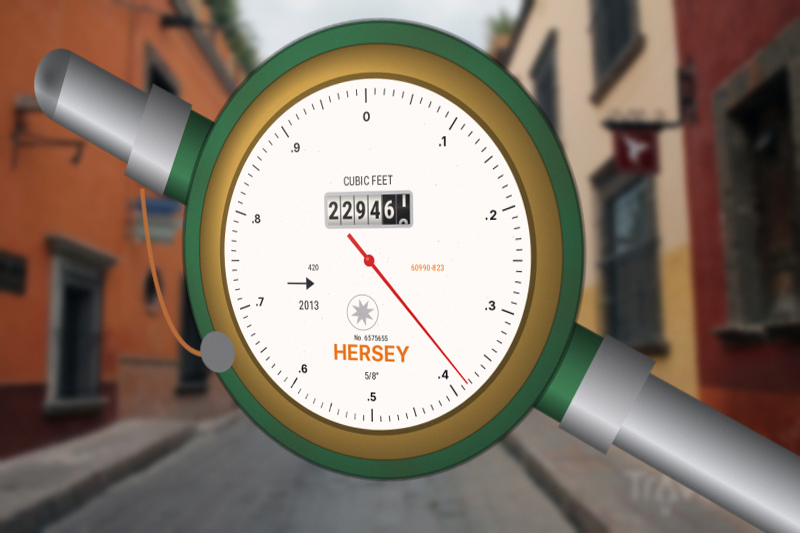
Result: 229461.38ft³
